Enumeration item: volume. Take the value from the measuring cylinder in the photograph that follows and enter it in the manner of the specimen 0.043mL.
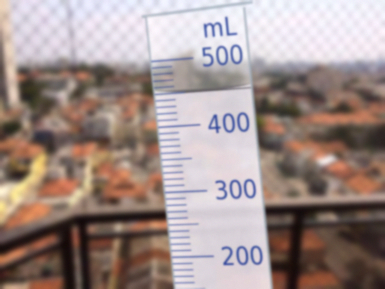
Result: 450mL
